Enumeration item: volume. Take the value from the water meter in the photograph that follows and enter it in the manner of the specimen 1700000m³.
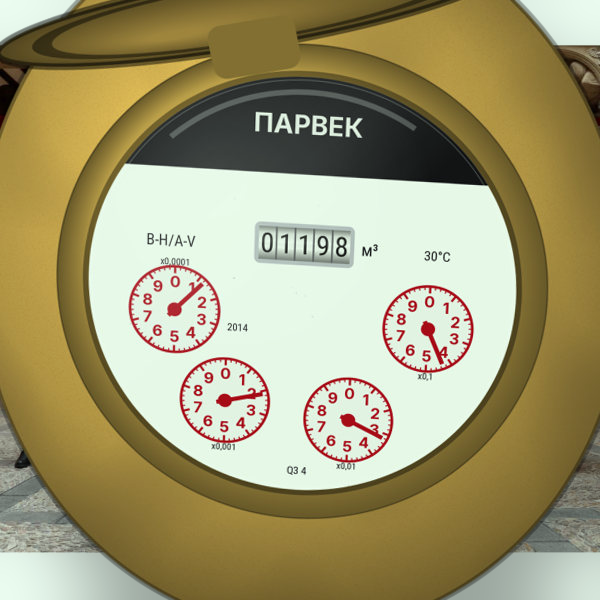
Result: 1198.4321m³
